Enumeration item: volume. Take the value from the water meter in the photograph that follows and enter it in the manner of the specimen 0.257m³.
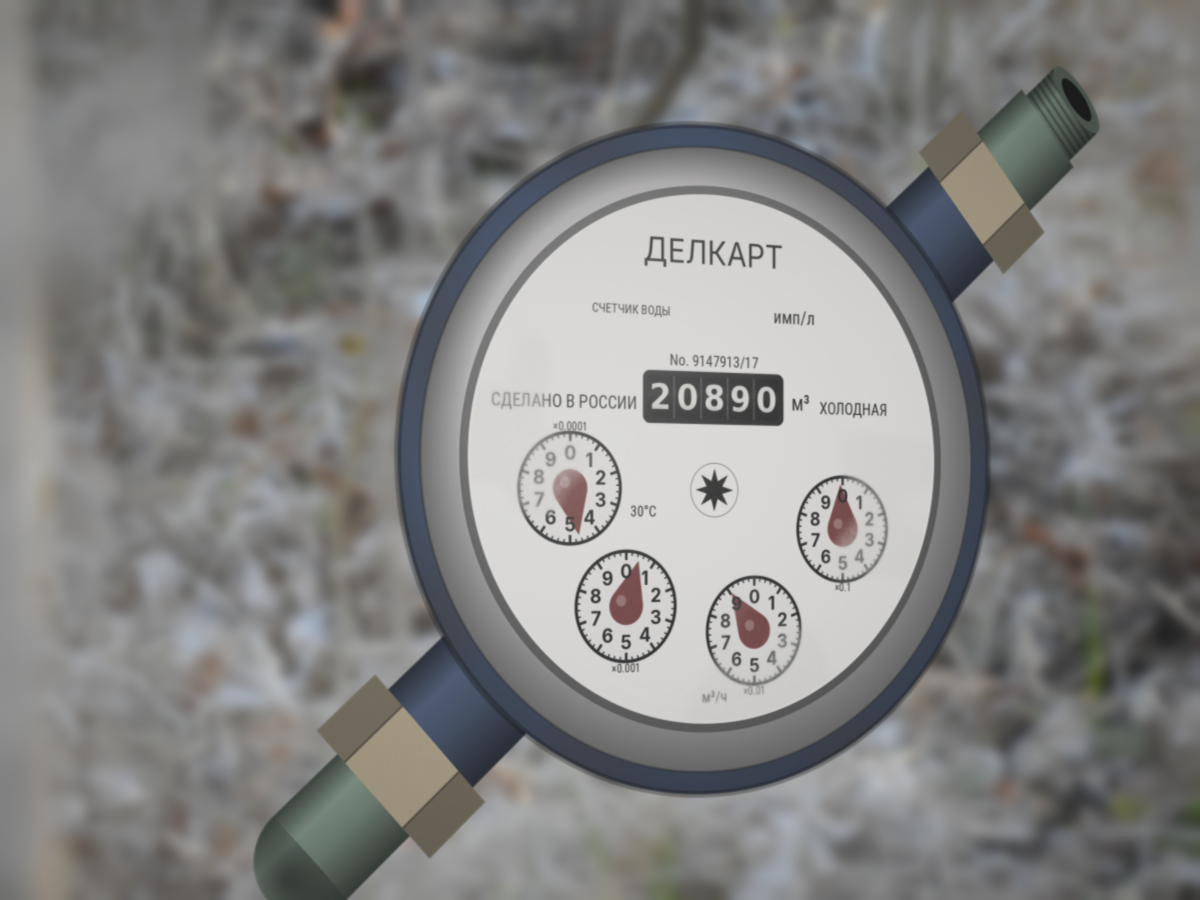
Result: 20889.9904m³
